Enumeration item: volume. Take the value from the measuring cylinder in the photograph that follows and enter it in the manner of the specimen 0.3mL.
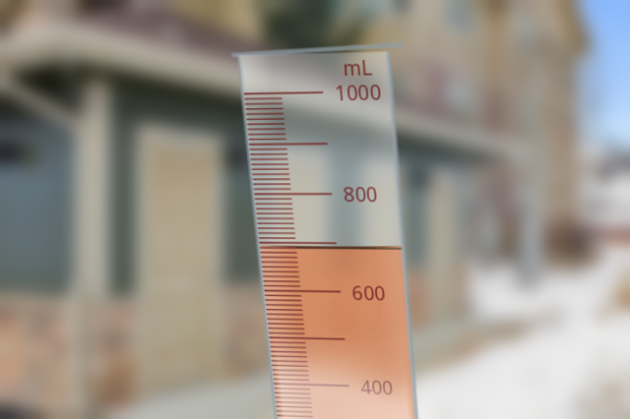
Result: 690mL
